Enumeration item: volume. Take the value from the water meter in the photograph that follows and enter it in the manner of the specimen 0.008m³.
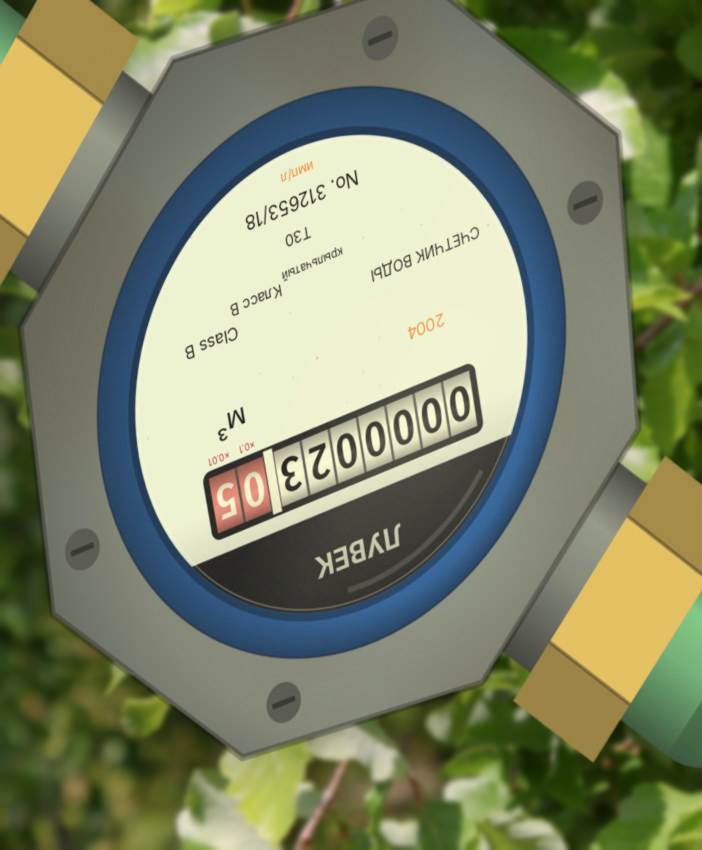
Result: 23.05m³
